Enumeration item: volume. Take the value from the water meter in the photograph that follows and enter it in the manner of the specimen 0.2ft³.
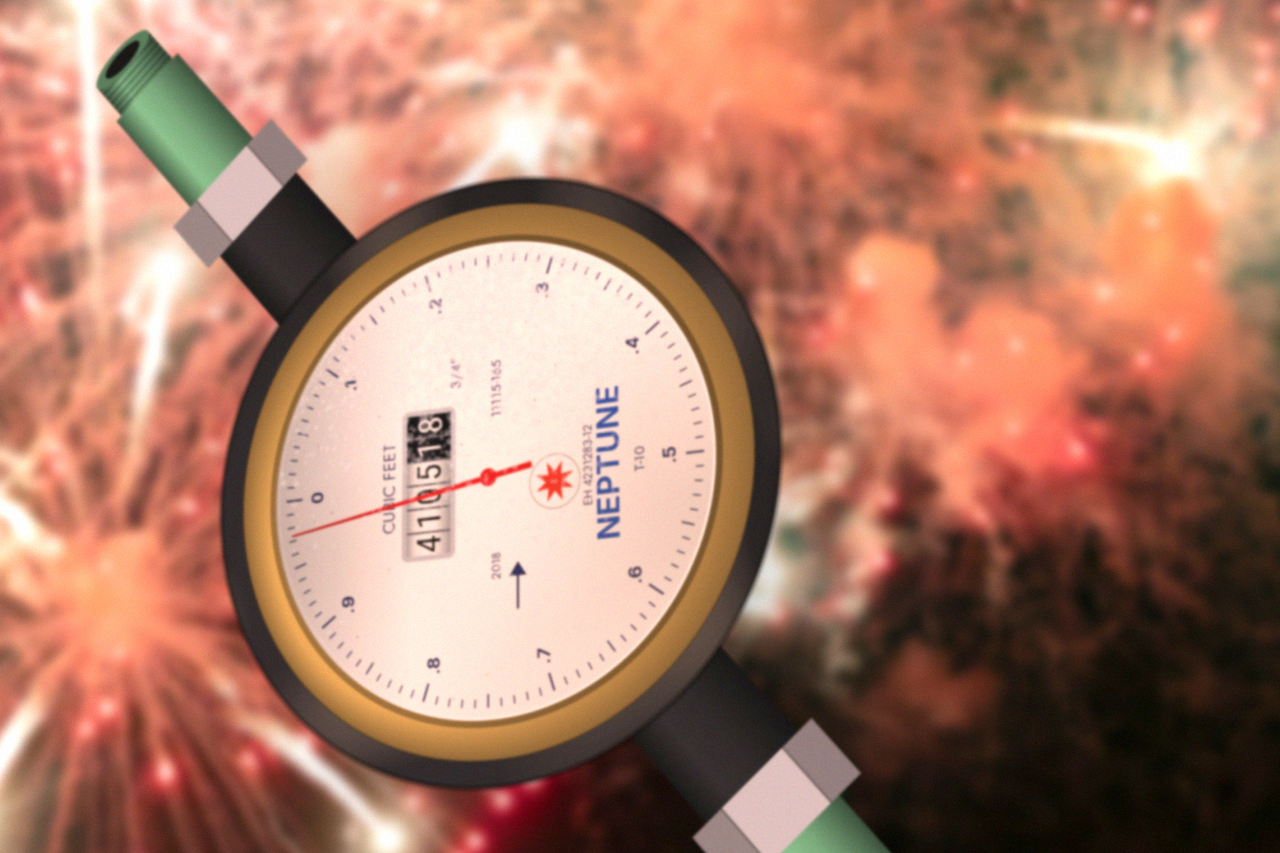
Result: 410517.97ft³
